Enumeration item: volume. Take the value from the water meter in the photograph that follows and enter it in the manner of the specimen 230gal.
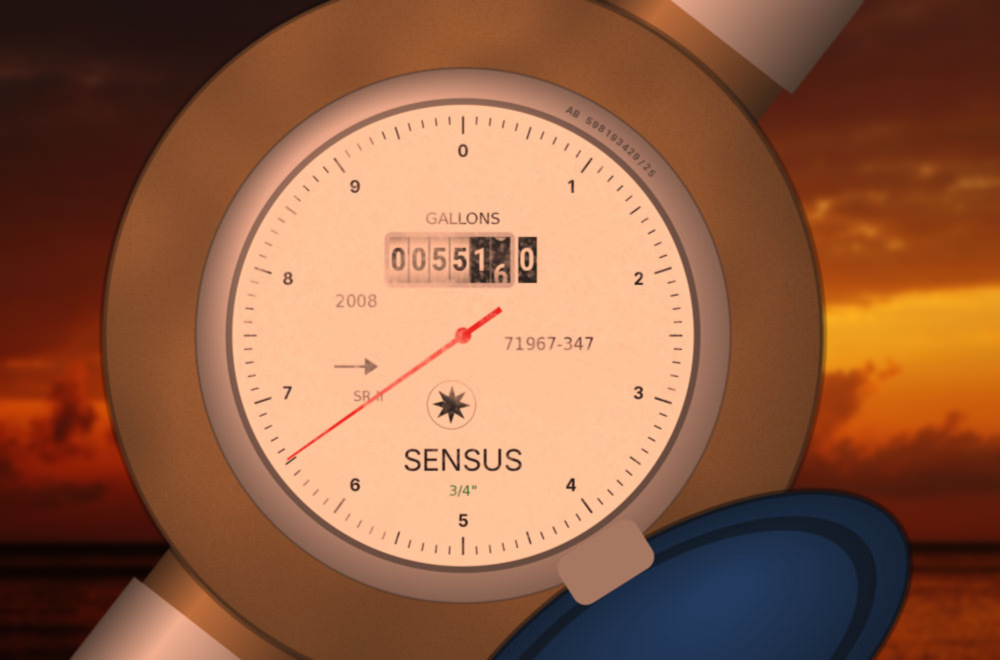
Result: 55156.5gal
